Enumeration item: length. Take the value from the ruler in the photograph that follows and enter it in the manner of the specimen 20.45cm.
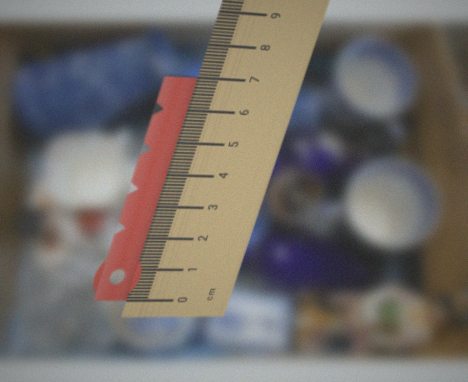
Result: 7cm
